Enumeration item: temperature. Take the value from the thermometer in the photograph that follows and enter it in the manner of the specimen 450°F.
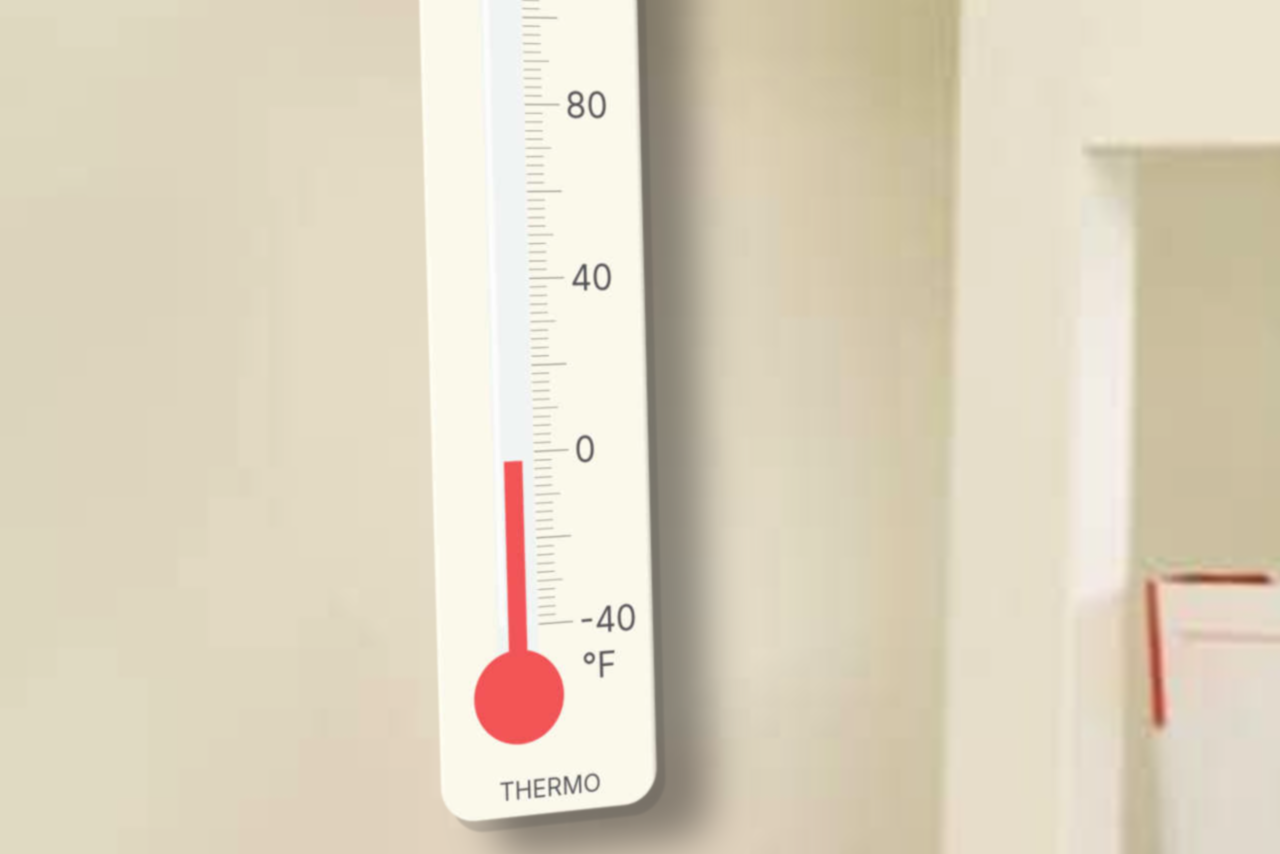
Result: -2°F
